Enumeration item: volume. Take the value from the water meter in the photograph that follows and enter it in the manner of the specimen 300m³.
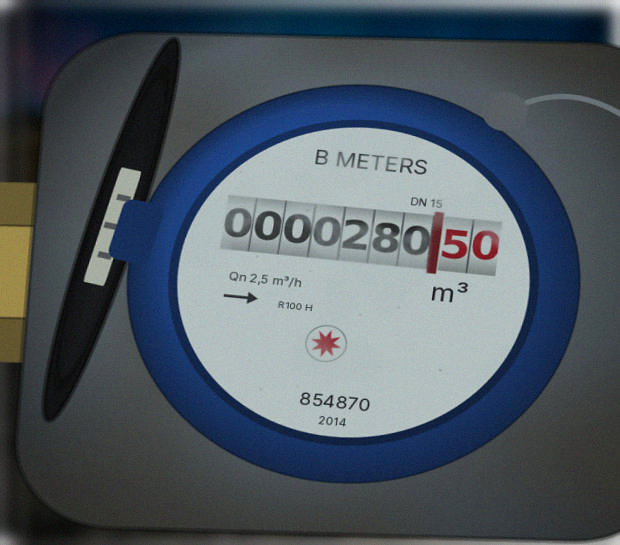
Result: 280.50m³
